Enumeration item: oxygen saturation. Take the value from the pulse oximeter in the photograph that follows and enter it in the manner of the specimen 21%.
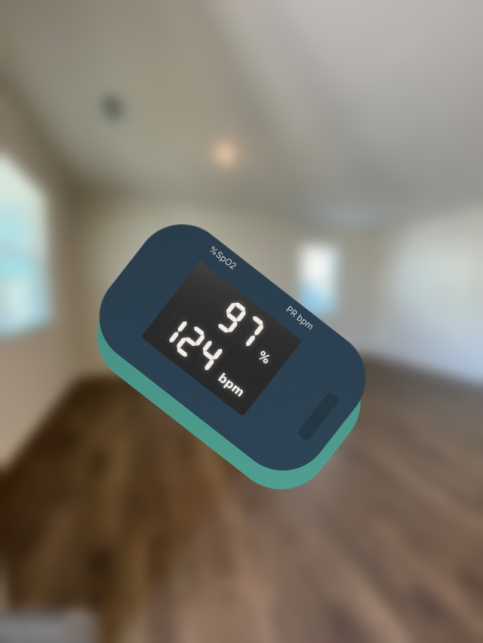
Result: 97%
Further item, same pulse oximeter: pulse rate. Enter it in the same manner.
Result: 124bpm
